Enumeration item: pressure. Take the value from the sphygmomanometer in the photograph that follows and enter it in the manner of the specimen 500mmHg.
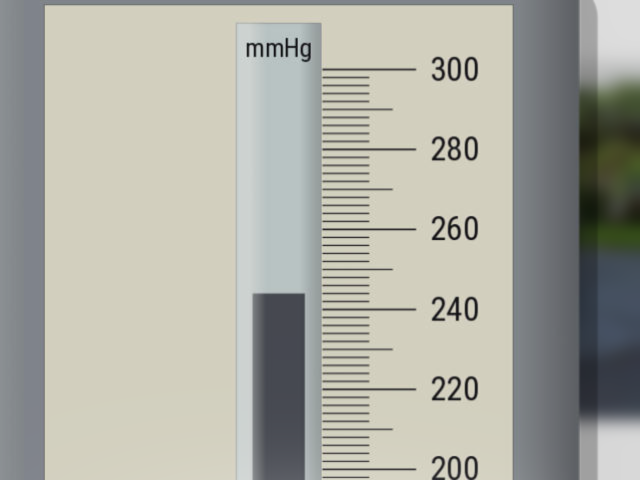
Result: 244mmHg
